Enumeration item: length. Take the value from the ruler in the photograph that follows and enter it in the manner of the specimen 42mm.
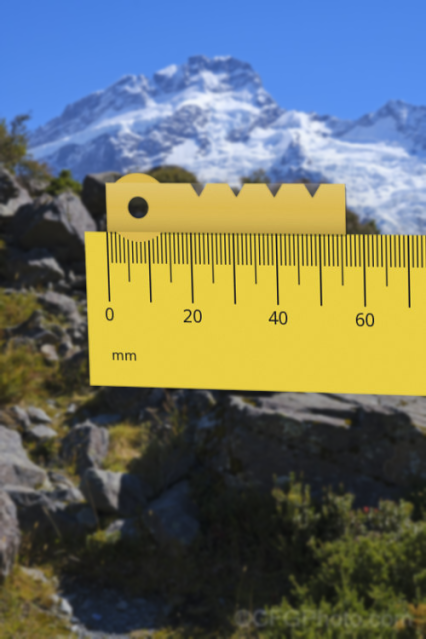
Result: 56mm
